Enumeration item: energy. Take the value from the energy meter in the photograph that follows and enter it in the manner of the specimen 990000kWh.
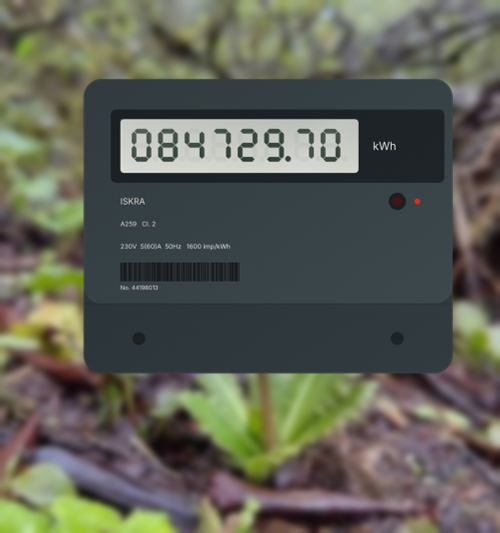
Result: 84729.70kWh
